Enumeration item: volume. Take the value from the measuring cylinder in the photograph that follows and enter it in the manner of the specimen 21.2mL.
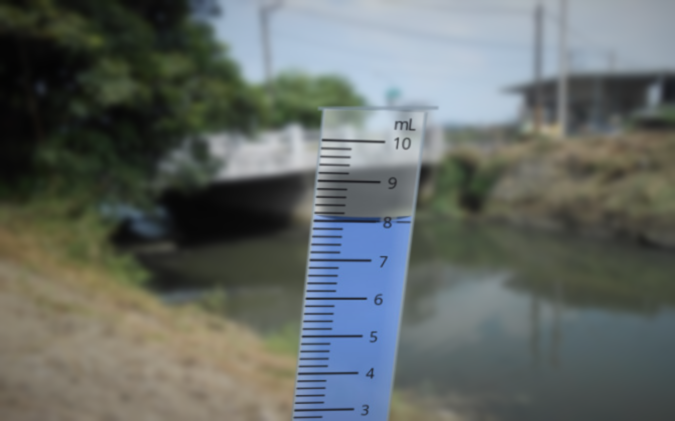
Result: 8mL
